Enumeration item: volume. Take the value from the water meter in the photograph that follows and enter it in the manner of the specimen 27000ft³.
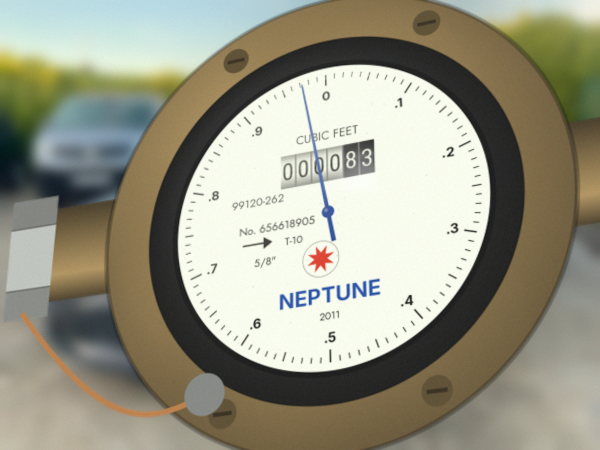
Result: 82.97ft³
